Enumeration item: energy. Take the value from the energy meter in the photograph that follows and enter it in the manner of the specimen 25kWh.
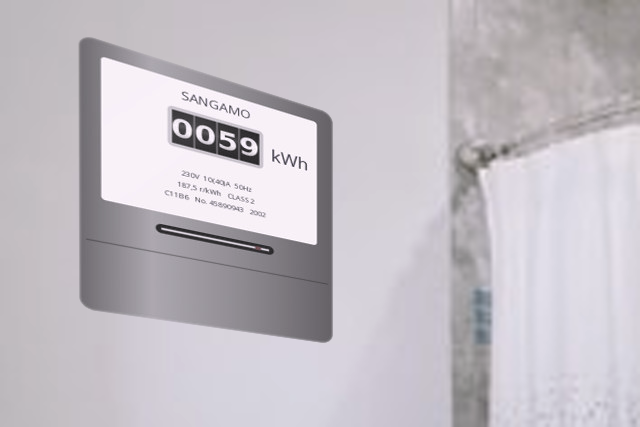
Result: 59kWh
